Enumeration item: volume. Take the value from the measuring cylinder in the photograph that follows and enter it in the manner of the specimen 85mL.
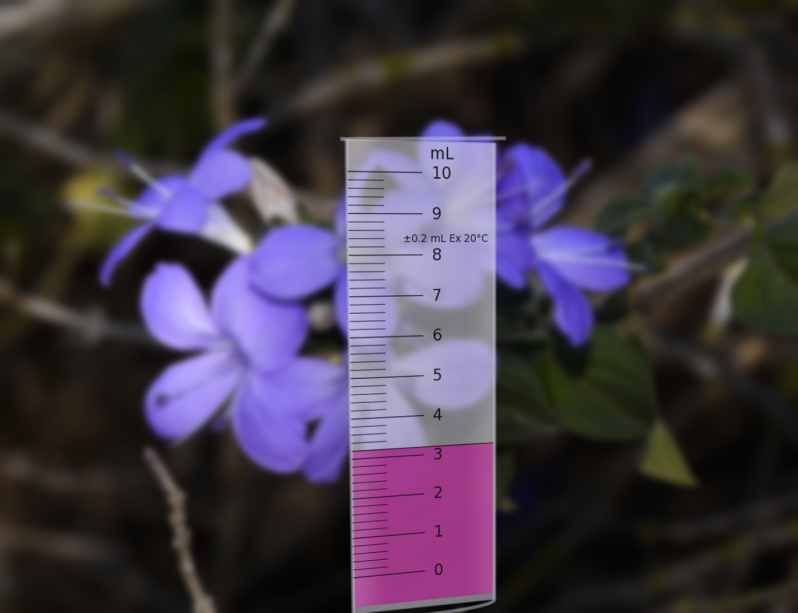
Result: 3.2mL
